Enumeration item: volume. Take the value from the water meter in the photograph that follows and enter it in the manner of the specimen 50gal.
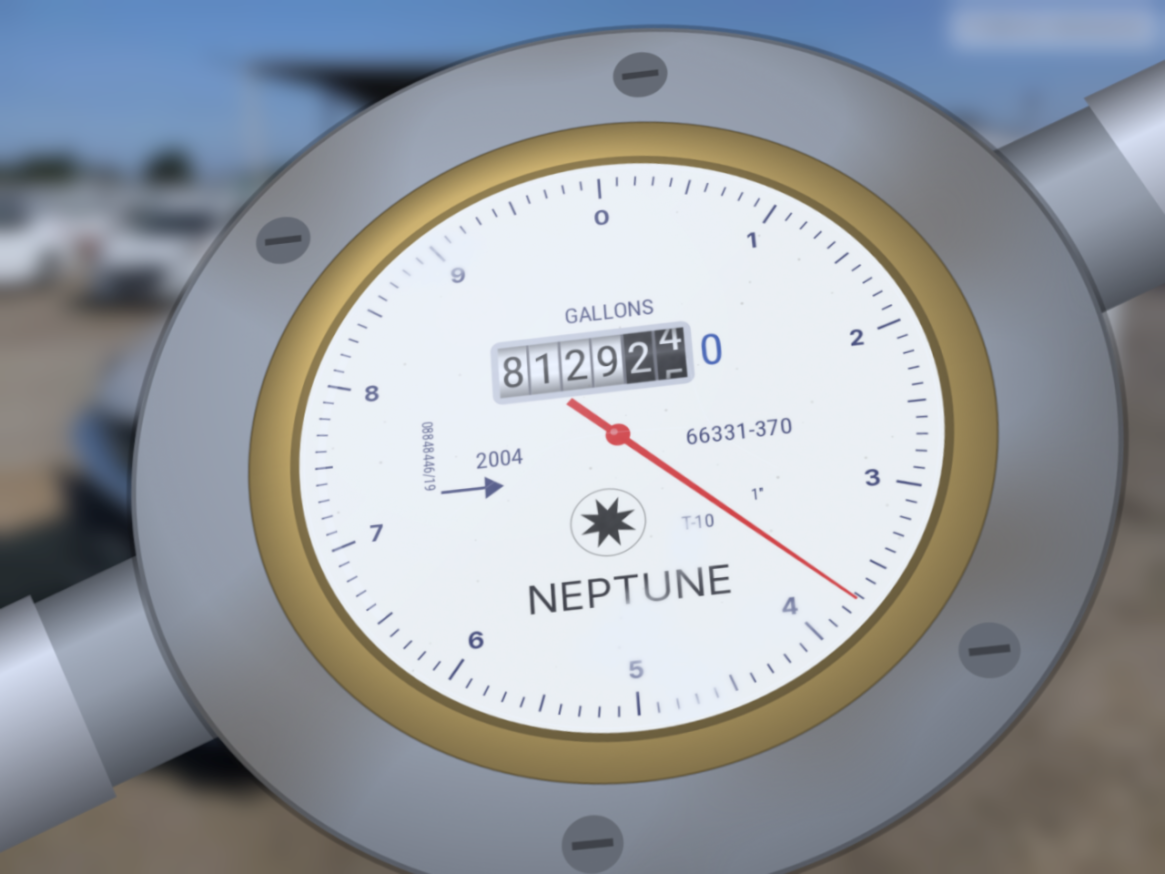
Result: 8129243.7gal
